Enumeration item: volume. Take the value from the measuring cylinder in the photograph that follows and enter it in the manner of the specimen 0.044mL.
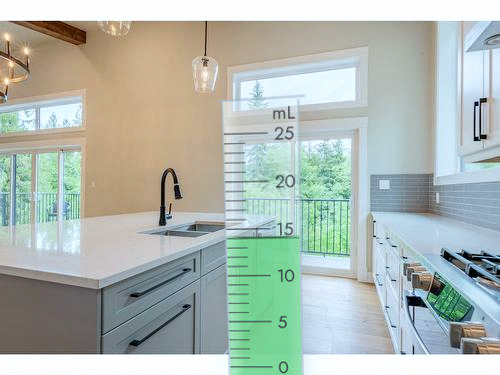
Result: 14mL
